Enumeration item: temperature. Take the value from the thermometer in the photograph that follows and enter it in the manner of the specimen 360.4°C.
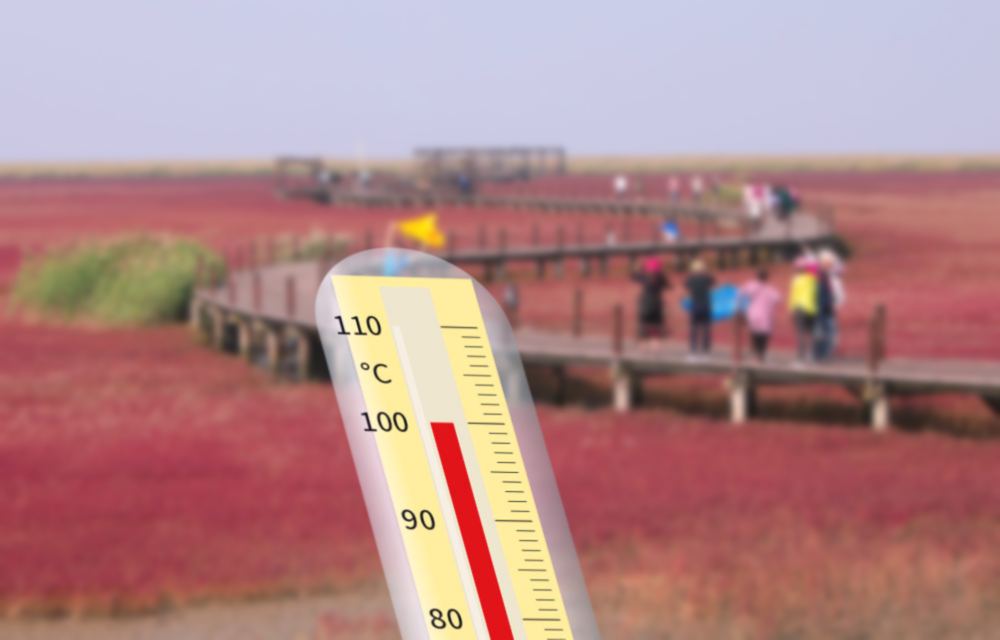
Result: 100°C
